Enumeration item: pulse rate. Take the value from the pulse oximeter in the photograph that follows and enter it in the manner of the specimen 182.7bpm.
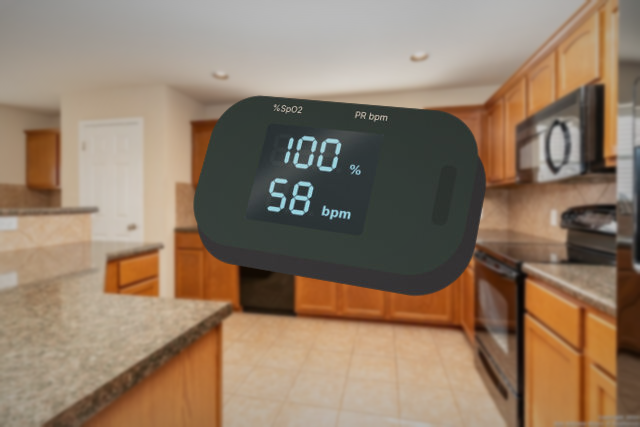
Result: 58bpm
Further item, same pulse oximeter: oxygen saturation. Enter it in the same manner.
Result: 100%
